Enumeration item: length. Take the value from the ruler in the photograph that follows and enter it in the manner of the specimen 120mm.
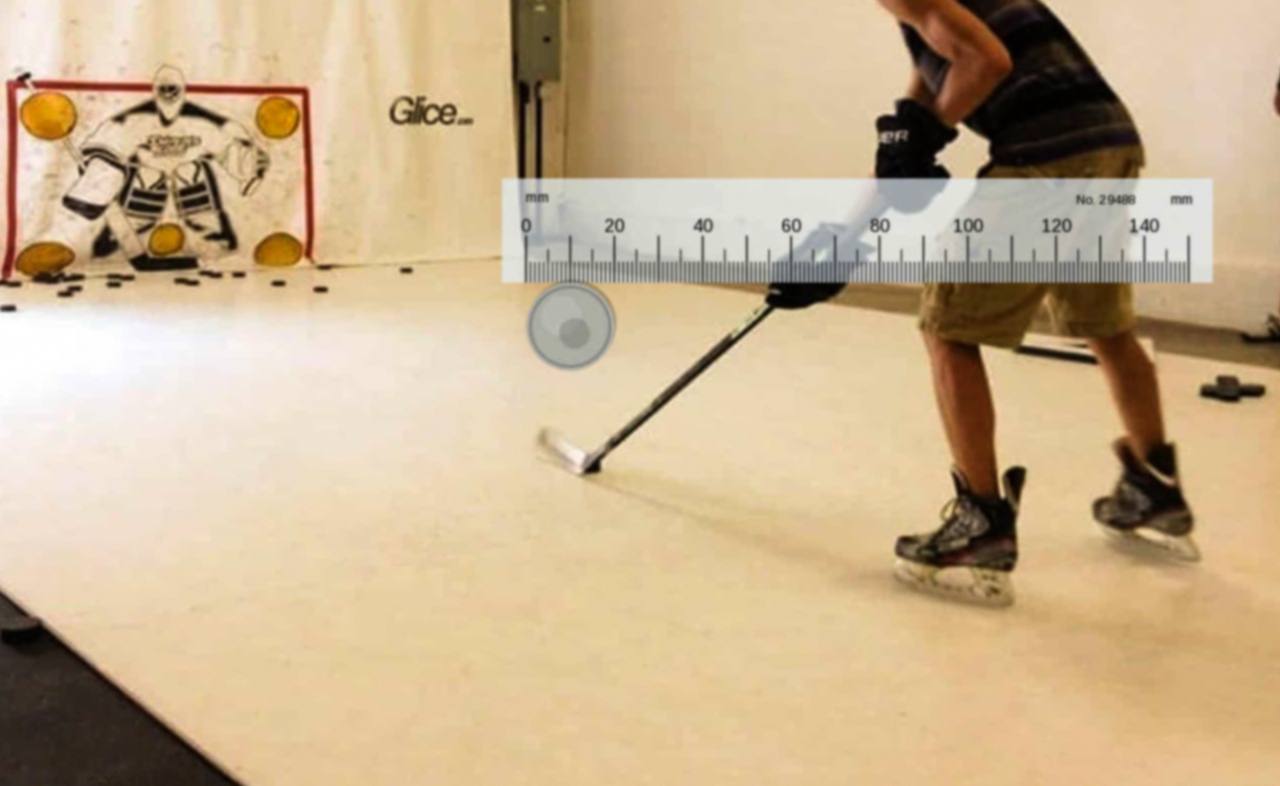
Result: 20mm
